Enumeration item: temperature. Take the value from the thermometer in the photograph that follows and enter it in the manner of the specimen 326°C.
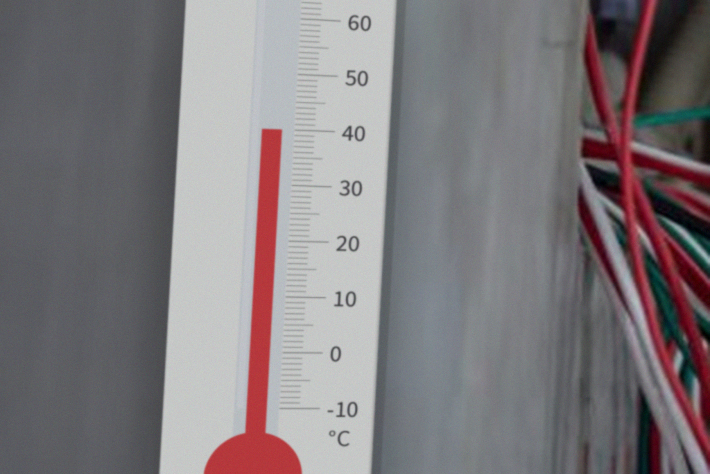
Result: 40°C
